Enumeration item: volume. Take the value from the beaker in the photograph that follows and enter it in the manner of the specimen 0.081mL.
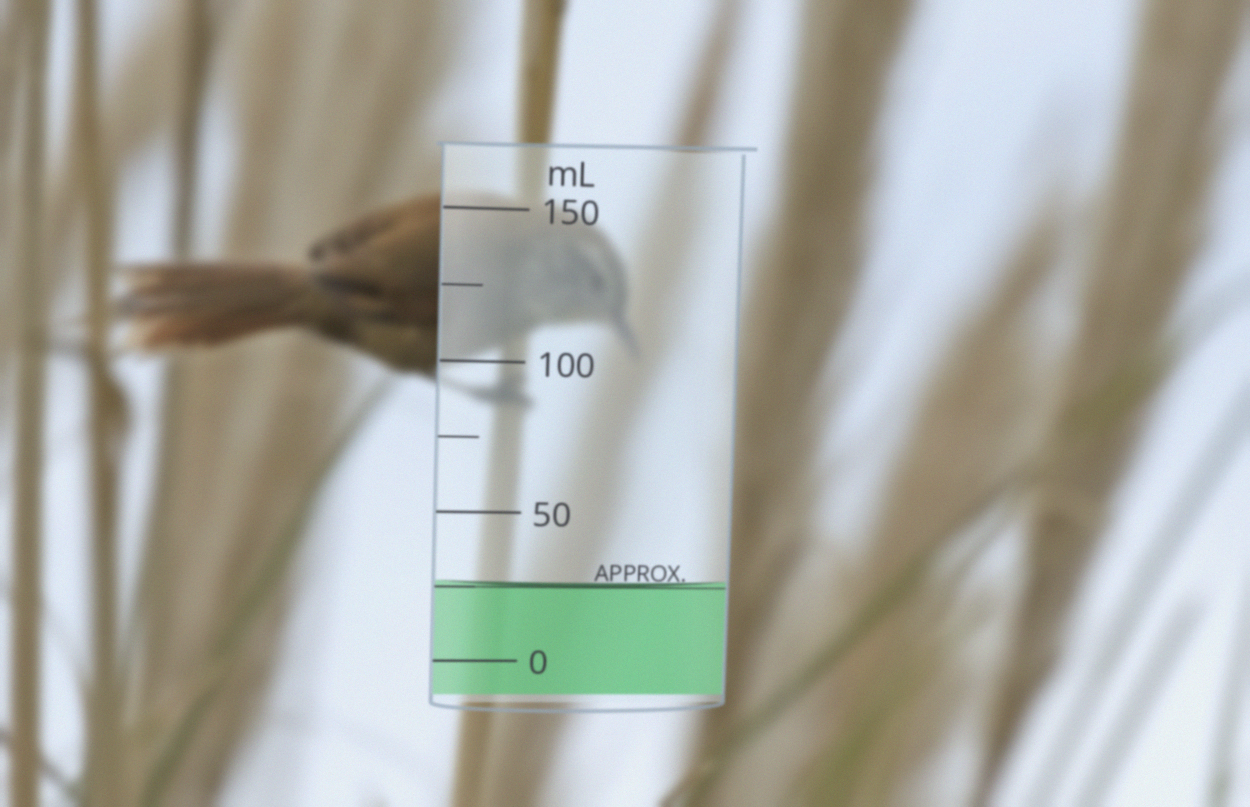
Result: 25mL
